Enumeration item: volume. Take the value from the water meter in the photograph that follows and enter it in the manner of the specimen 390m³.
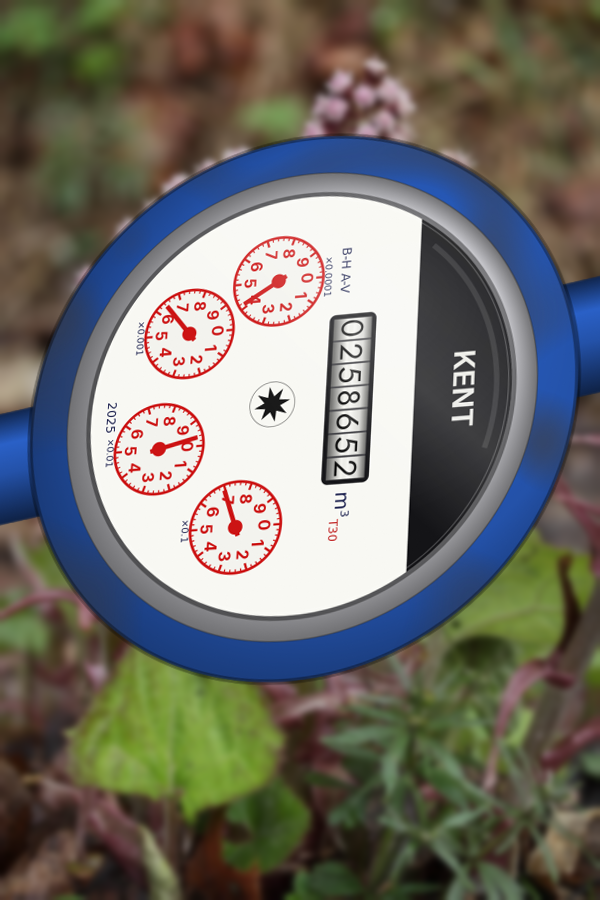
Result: 258652.6964m³
